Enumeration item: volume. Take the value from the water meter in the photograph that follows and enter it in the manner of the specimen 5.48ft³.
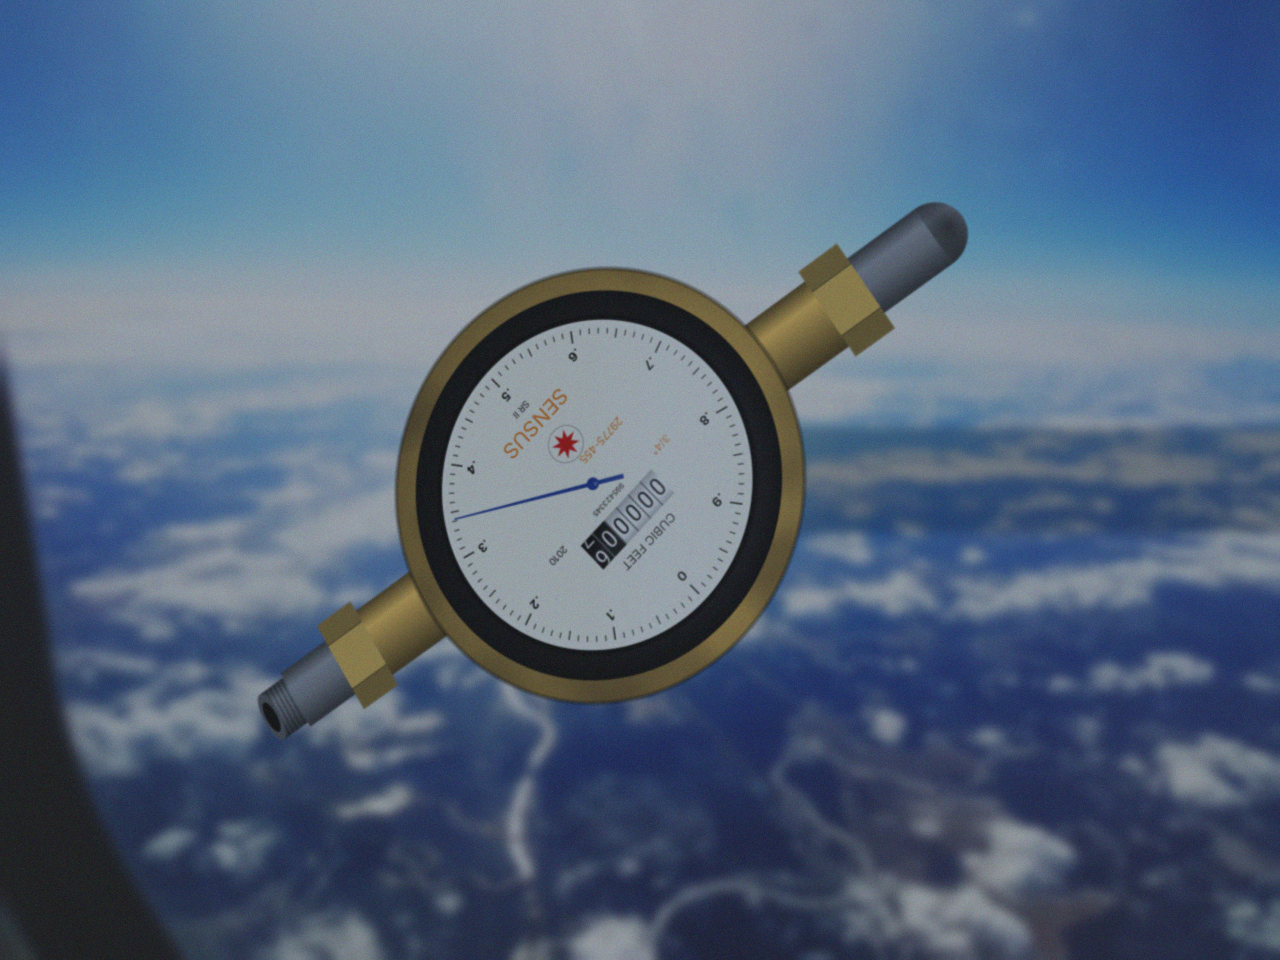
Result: 6.34ft³
